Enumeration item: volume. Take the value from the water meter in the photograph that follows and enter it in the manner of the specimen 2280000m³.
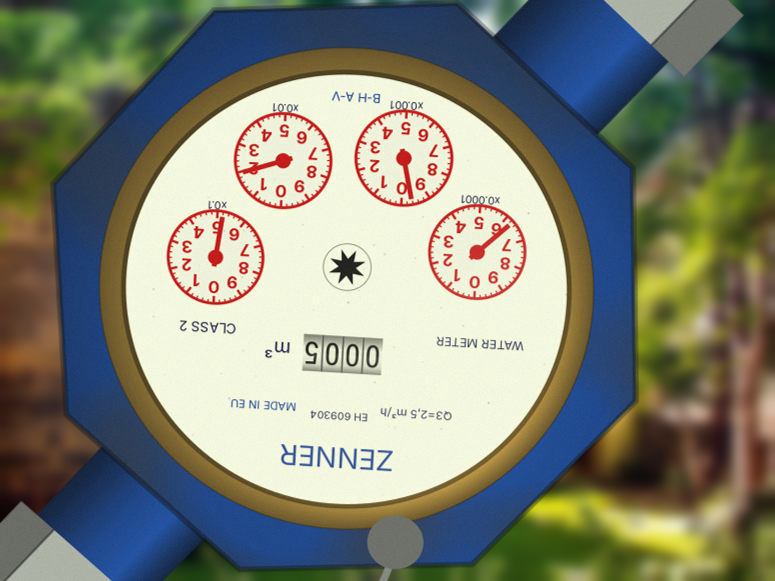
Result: 5.5196m³
